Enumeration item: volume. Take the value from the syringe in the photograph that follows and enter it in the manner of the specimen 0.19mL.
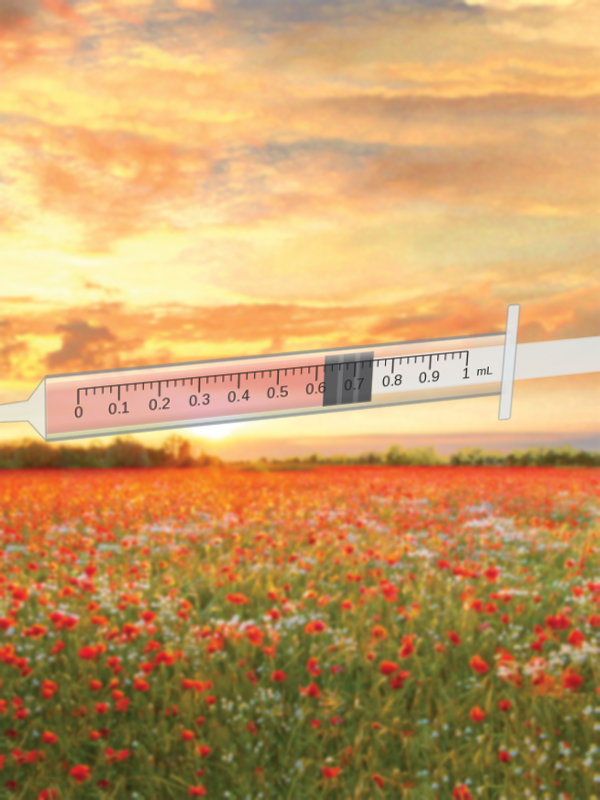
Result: 0.62mL
